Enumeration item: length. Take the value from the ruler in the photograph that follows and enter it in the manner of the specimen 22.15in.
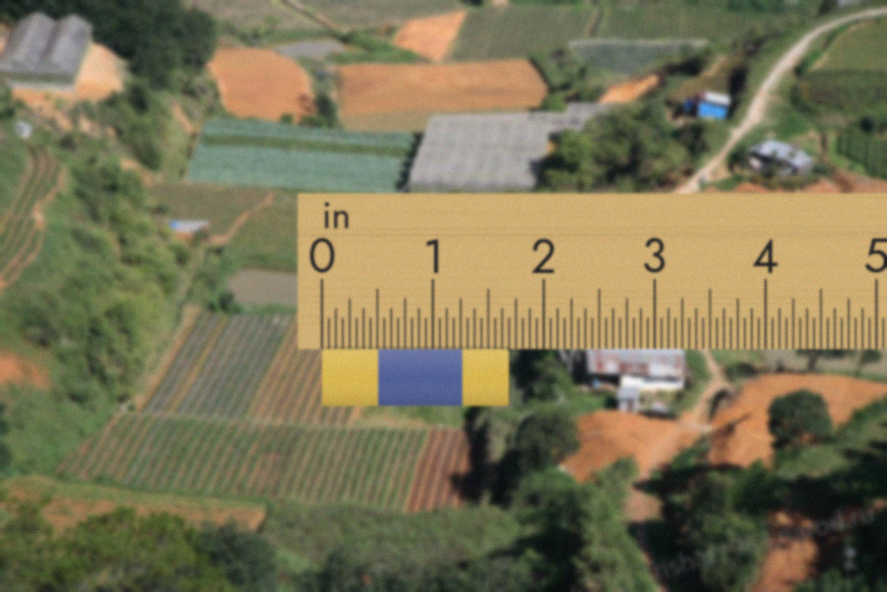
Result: 1.6875in
